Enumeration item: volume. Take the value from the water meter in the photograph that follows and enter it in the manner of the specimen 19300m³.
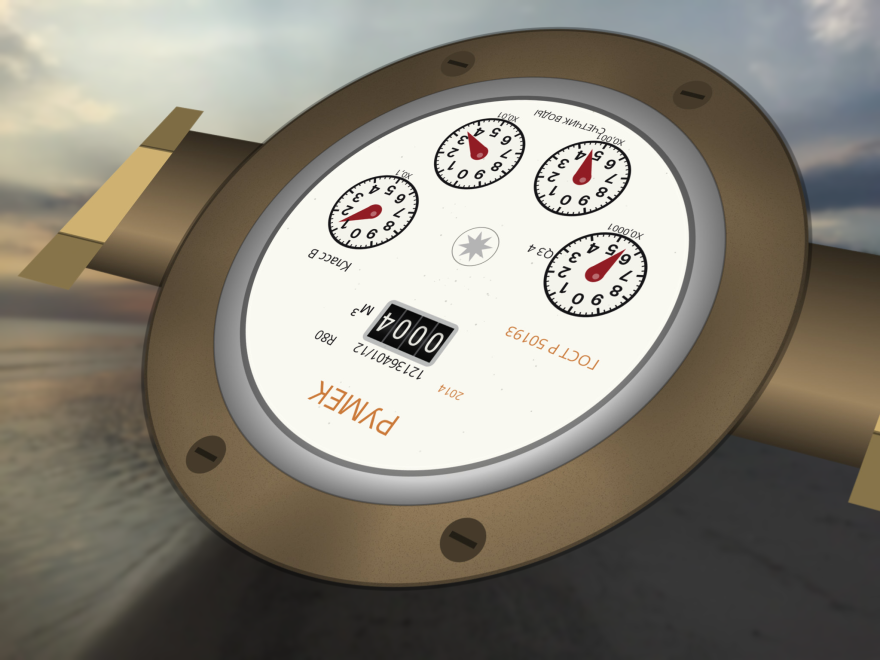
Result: 4.1345m³
